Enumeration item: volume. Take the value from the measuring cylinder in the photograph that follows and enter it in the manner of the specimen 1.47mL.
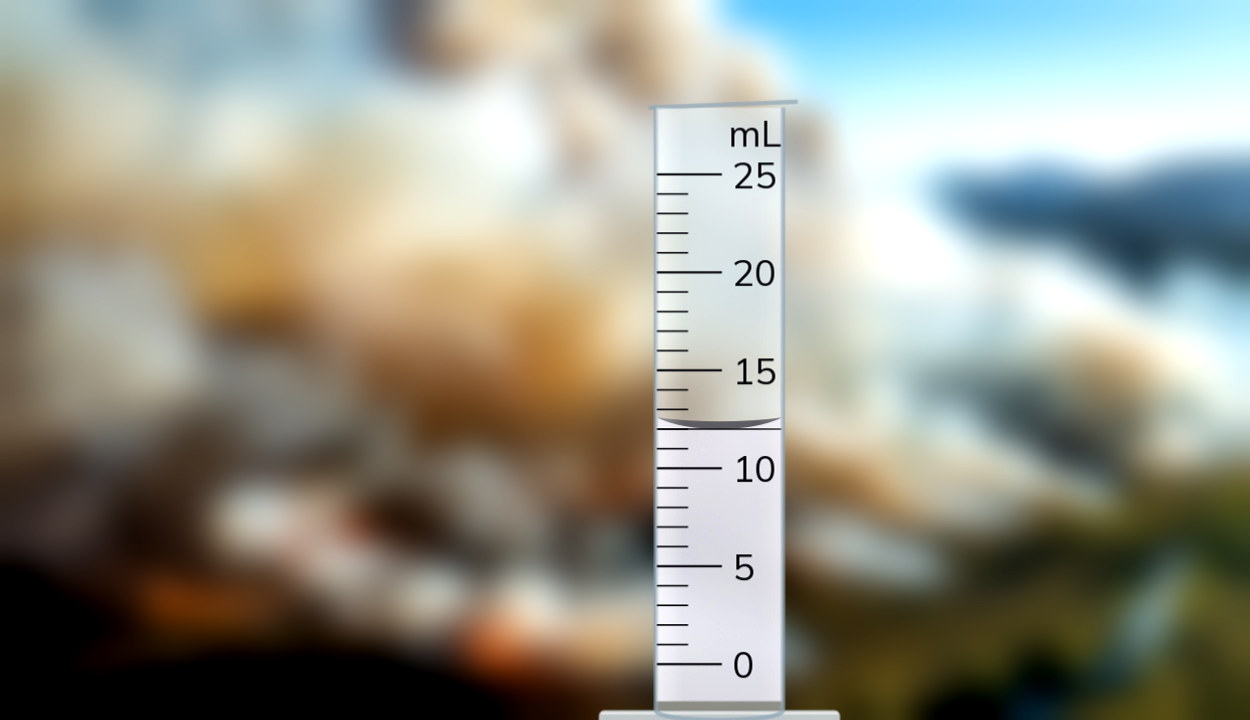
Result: 12mL
